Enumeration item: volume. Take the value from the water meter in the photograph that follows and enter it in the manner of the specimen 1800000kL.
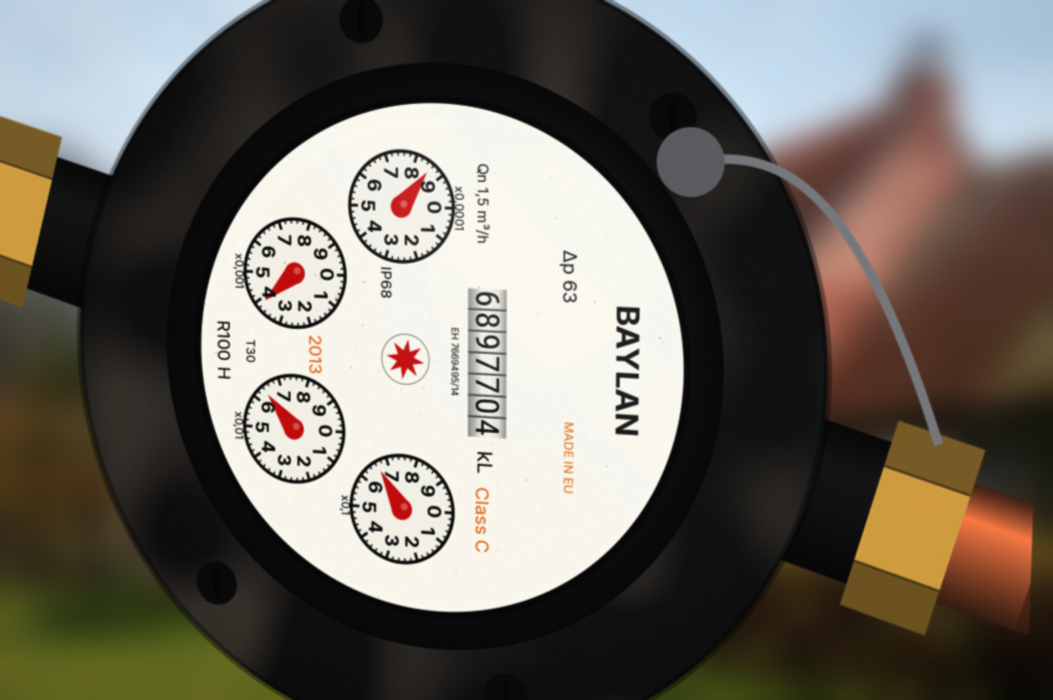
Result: 6897704.6638kL
